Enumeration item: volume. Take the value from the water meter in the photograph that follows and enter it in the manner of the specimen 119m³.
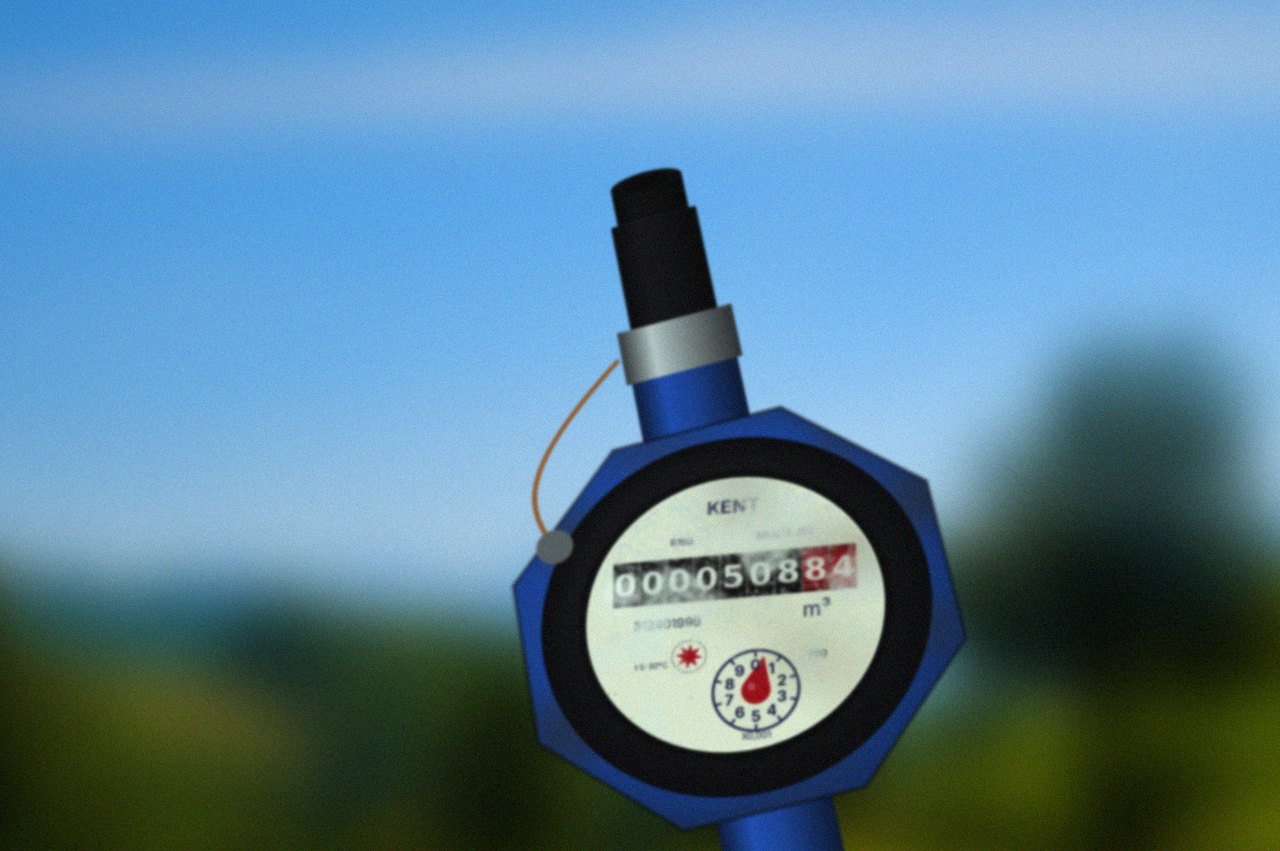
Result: 508.840m³
